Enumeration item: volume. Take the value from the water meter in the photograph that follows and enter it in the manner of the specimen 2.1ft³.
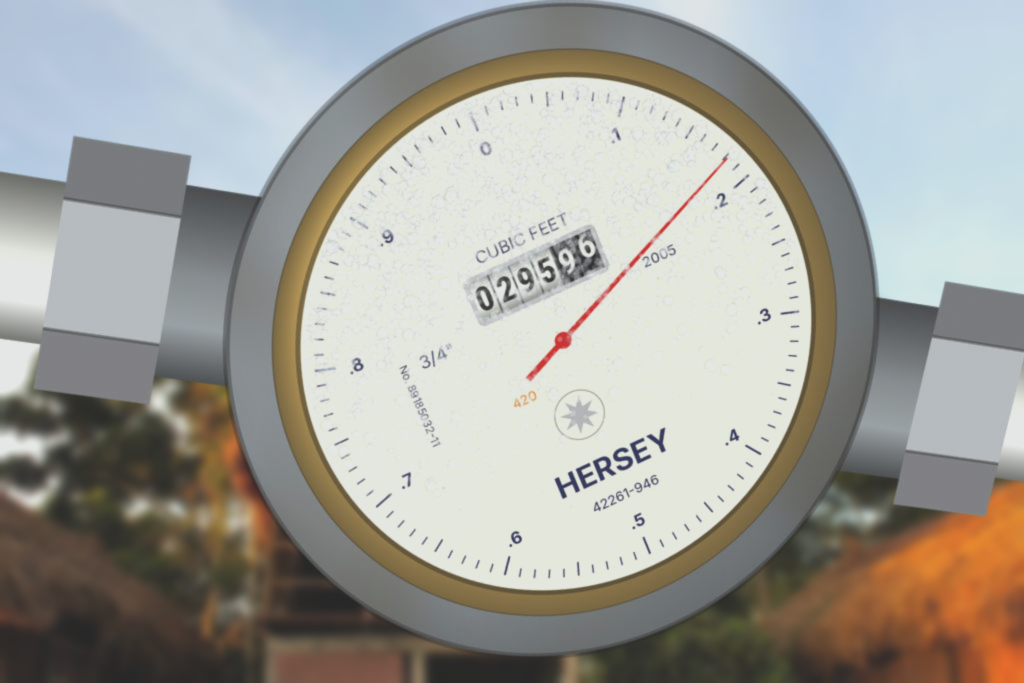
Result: 29596.18ft³
